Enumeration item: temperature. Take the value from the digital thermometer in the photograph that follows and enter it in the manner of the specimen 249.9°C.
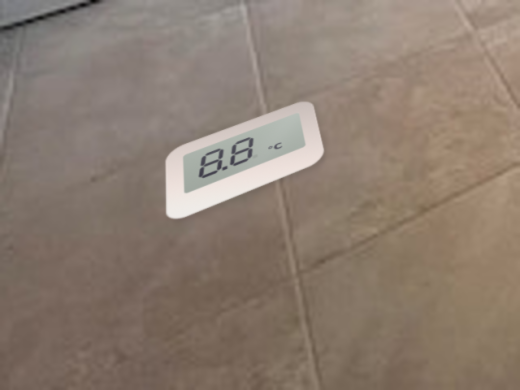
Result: 8.8°C
